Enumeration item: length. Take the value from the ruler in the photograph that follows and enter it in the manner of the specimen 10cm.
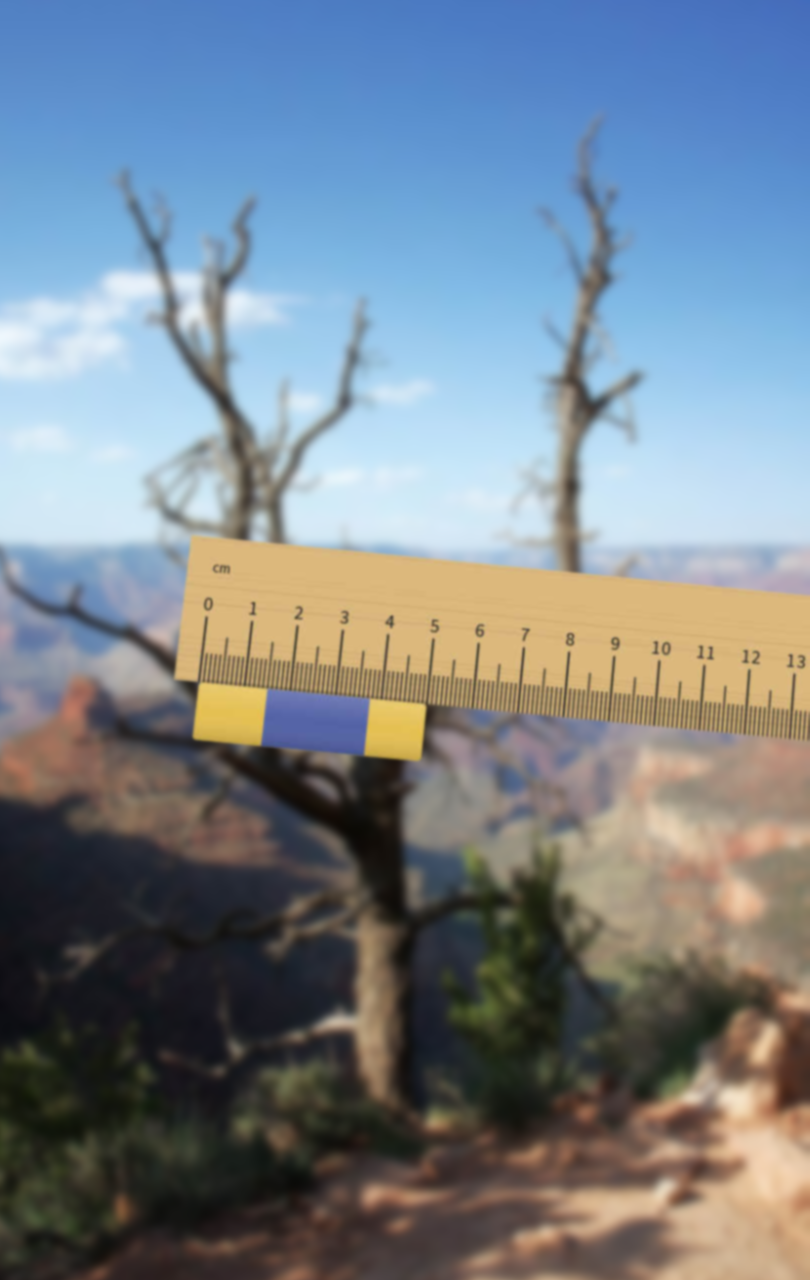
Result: 5cm
